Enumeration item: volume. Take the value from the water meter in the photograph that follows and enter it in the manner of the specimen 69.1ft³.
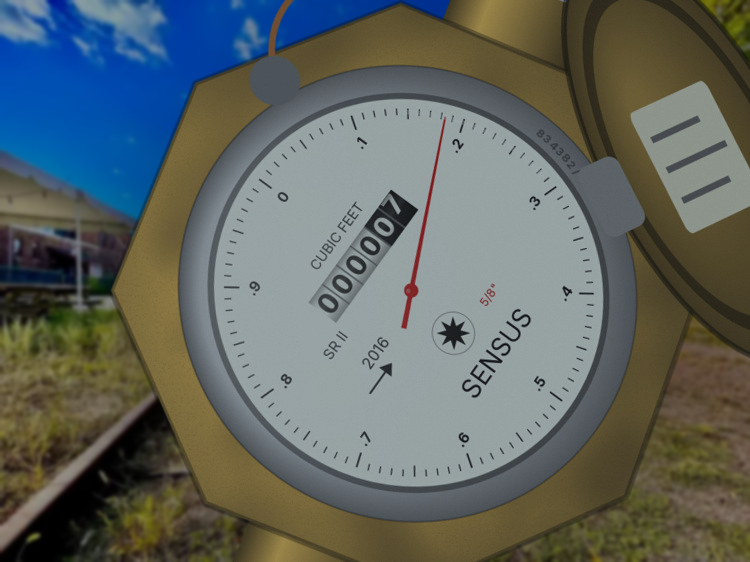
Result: 7.18ft³
